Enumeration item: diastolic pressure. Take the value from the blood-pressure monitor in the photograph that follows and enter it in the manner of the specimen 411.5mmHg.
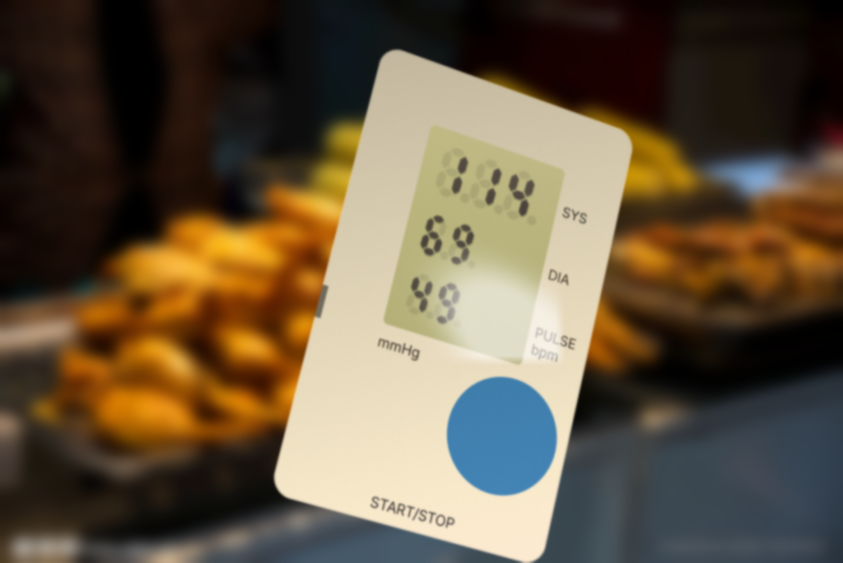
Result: 69mmHg
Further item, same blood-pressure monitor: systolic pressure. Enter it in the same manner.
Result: 114mmHg
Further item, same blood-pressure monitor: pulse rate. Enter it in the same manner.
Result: 49bpm
